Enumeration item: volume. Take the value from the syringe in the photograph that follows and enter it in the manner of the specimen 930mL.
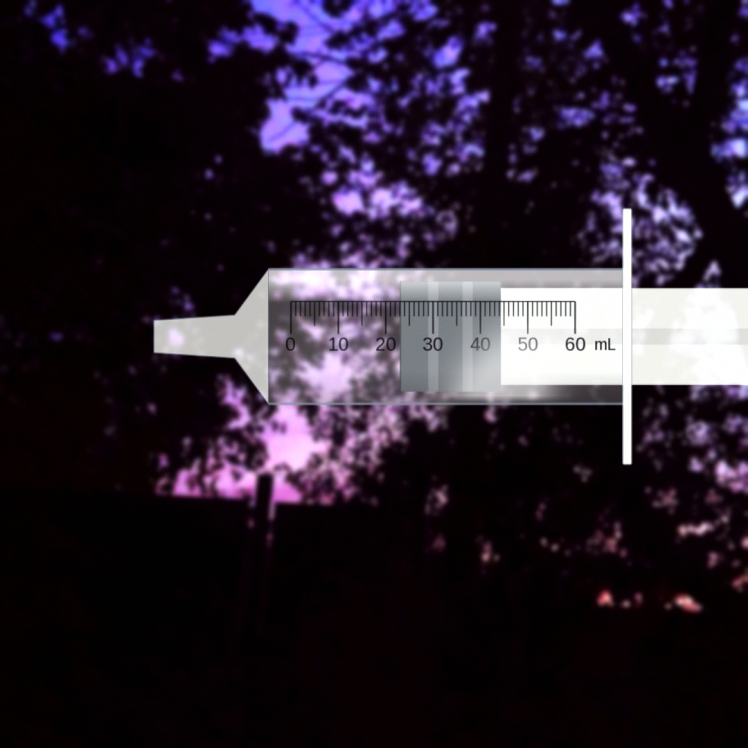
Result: 23mL
